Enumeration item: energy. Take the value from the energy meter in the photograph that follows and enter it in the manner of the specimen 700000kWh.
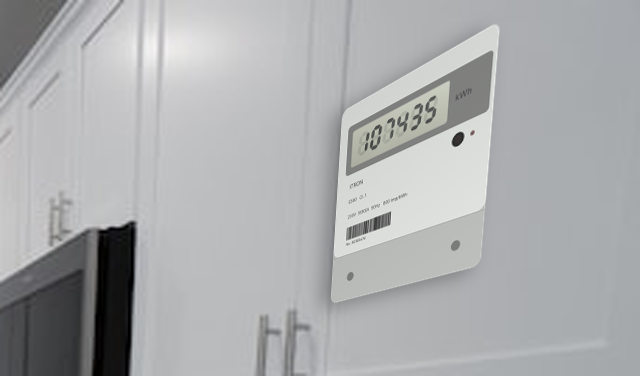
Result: 107435kWh
